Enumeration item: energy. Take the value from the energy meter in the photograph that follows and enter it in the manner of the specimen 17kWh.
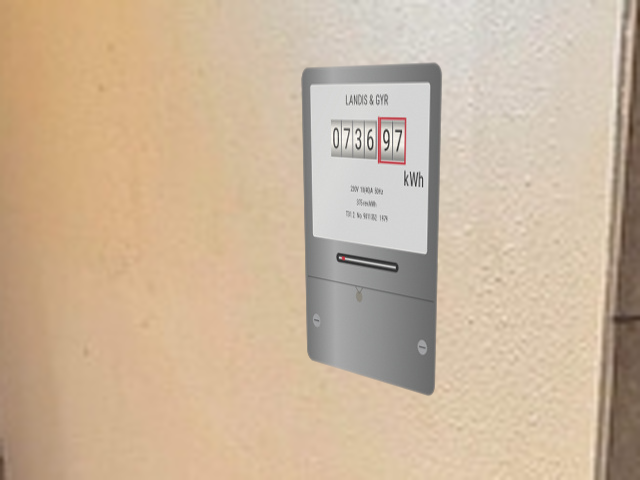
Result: 736.97kWh
